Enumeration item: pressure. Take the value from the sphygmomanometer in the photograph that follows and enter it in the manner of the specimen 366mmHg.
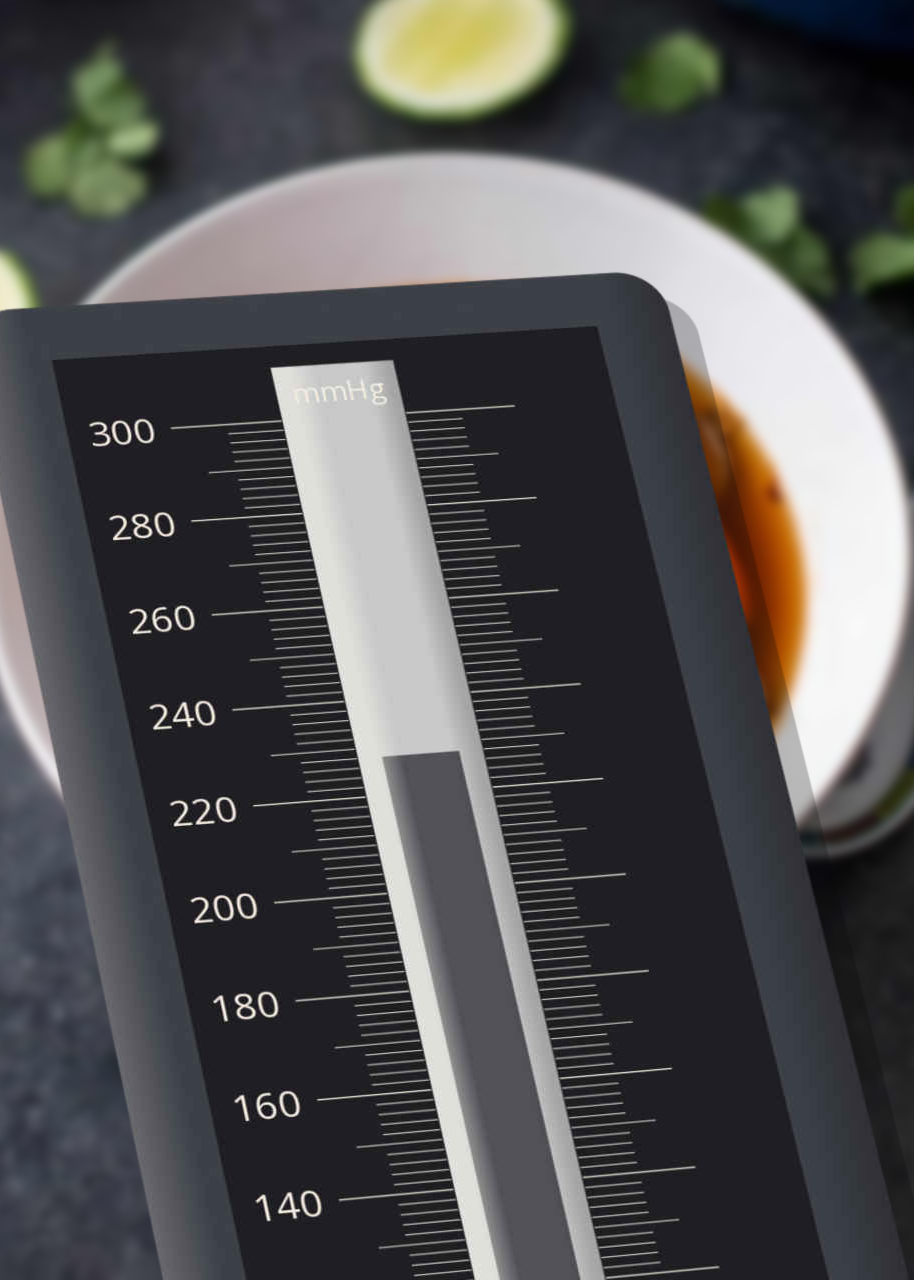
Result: 228mmHg
